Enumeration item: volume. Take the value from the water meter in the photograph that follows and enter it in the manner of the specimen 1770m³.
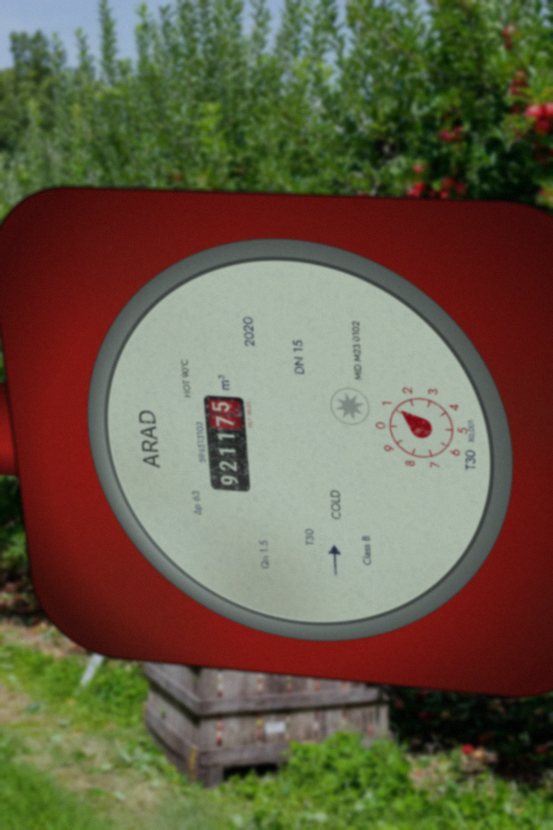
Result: 9211.751m³
